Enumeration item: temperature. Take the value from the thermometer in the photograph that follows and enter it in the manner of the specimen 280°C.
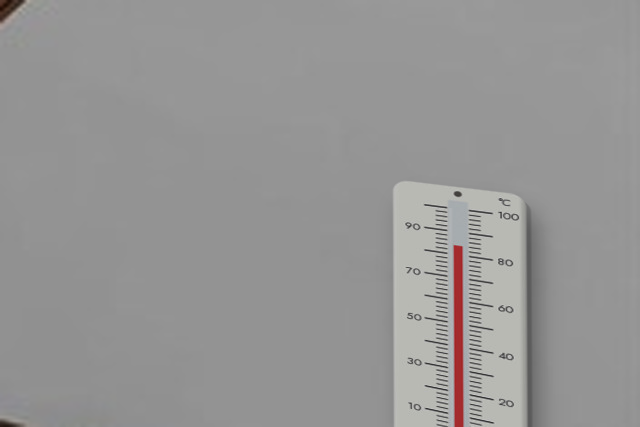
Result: 84°C
